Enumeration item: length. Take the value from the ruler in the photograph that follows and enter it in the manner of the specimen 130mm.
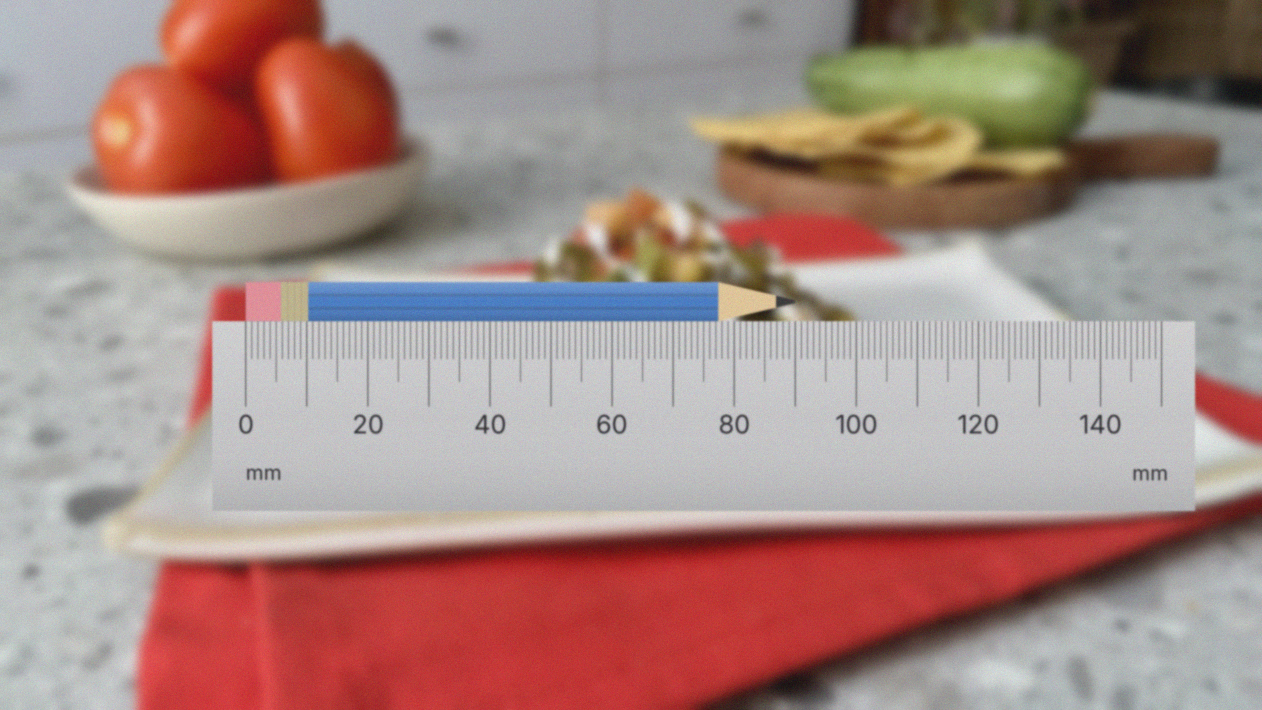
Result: 90mm
